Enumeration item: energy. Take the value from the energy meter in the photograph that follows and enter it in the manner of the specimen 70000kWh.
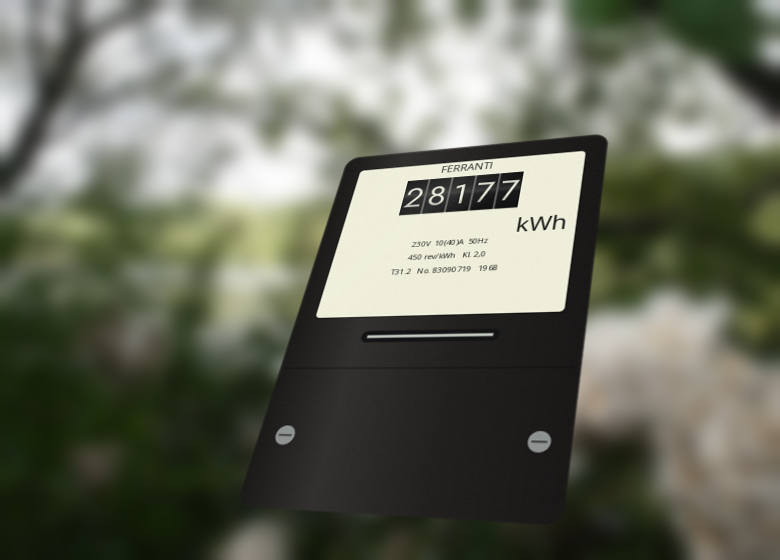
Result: 28177kWh
